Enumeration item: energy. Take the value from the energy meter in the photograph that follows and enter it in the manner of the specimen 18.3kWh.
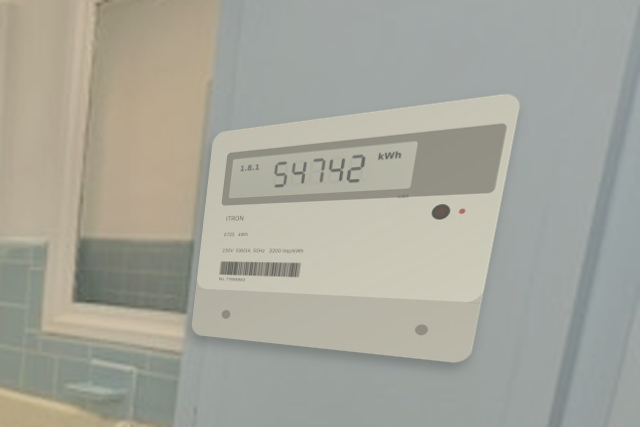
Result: 54742kWh
